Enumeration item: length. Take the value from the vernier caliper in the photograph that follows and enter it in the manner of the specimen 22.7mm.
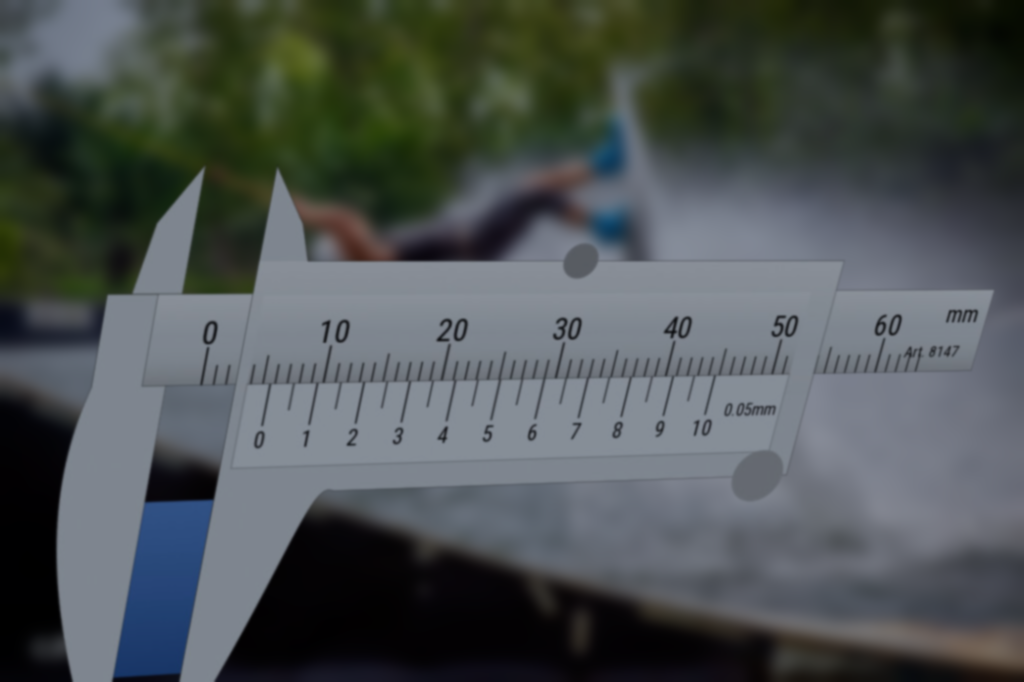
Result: 5.6mm
